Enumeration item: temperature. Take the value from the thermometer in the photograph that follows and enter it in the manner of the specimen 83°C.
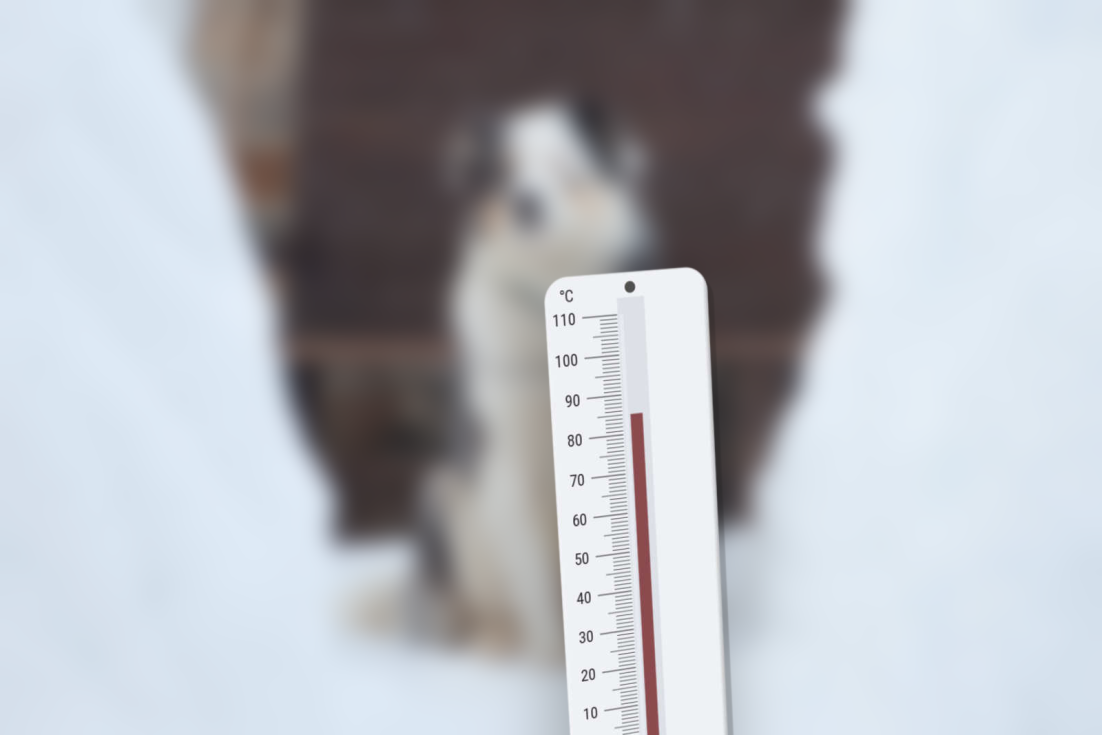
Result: 85°C
